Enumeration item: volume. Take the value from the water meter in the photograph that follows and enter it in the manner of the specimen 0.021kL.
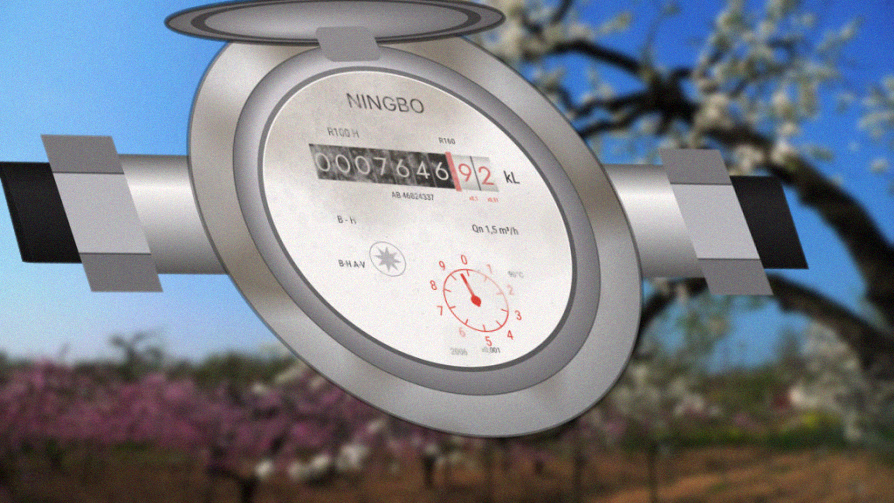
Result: 7646.919kL
